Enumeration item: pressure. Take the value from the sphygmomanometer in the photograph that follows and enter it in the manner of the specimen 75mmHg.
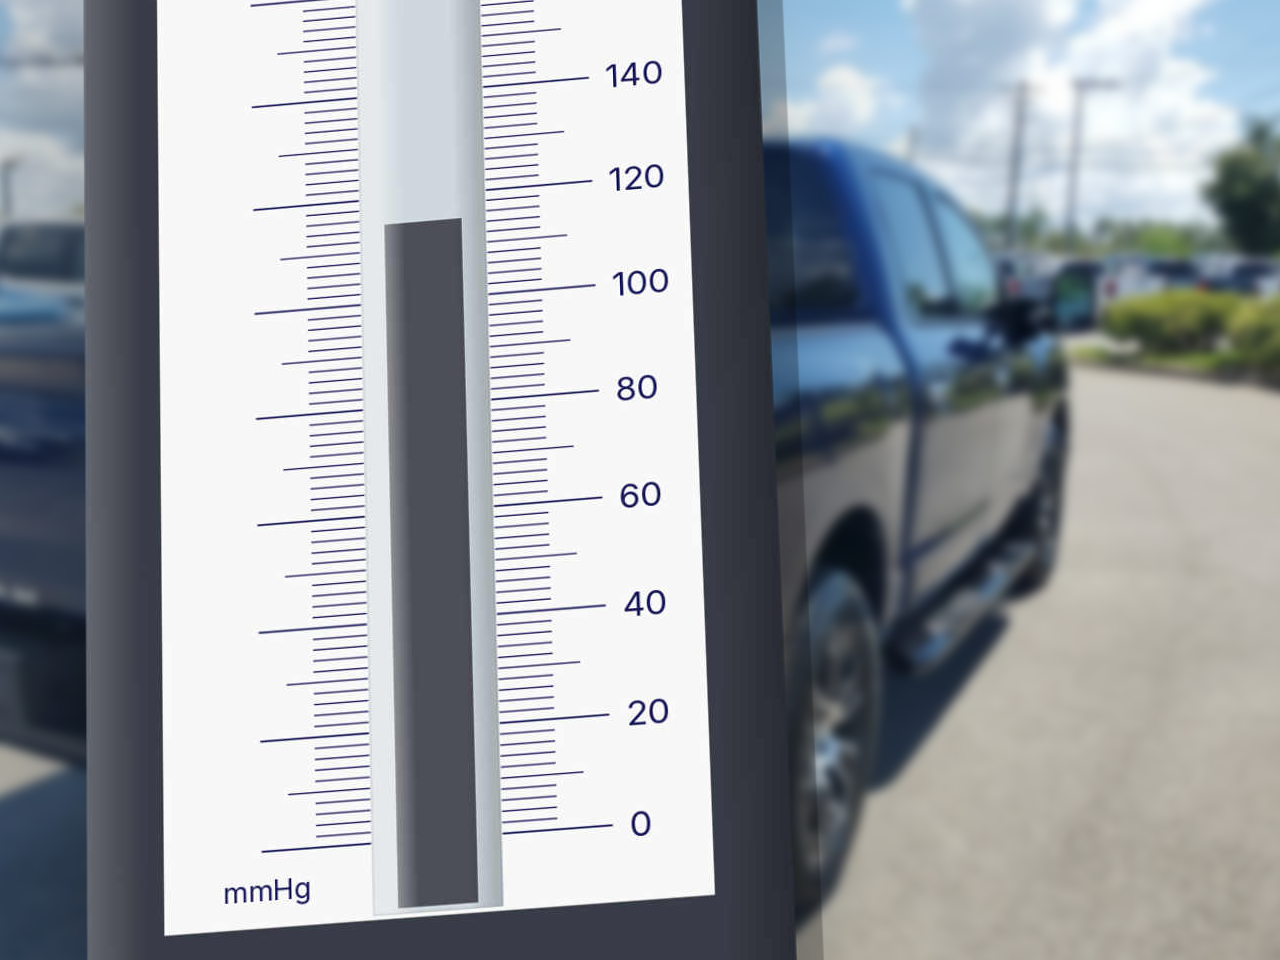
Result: 115mmHg
